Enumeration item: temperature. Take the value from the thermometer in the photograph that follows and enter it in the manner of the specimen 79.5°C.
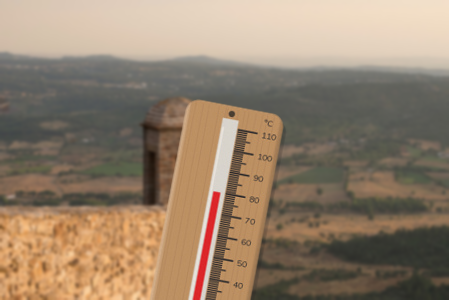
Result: 80°C
